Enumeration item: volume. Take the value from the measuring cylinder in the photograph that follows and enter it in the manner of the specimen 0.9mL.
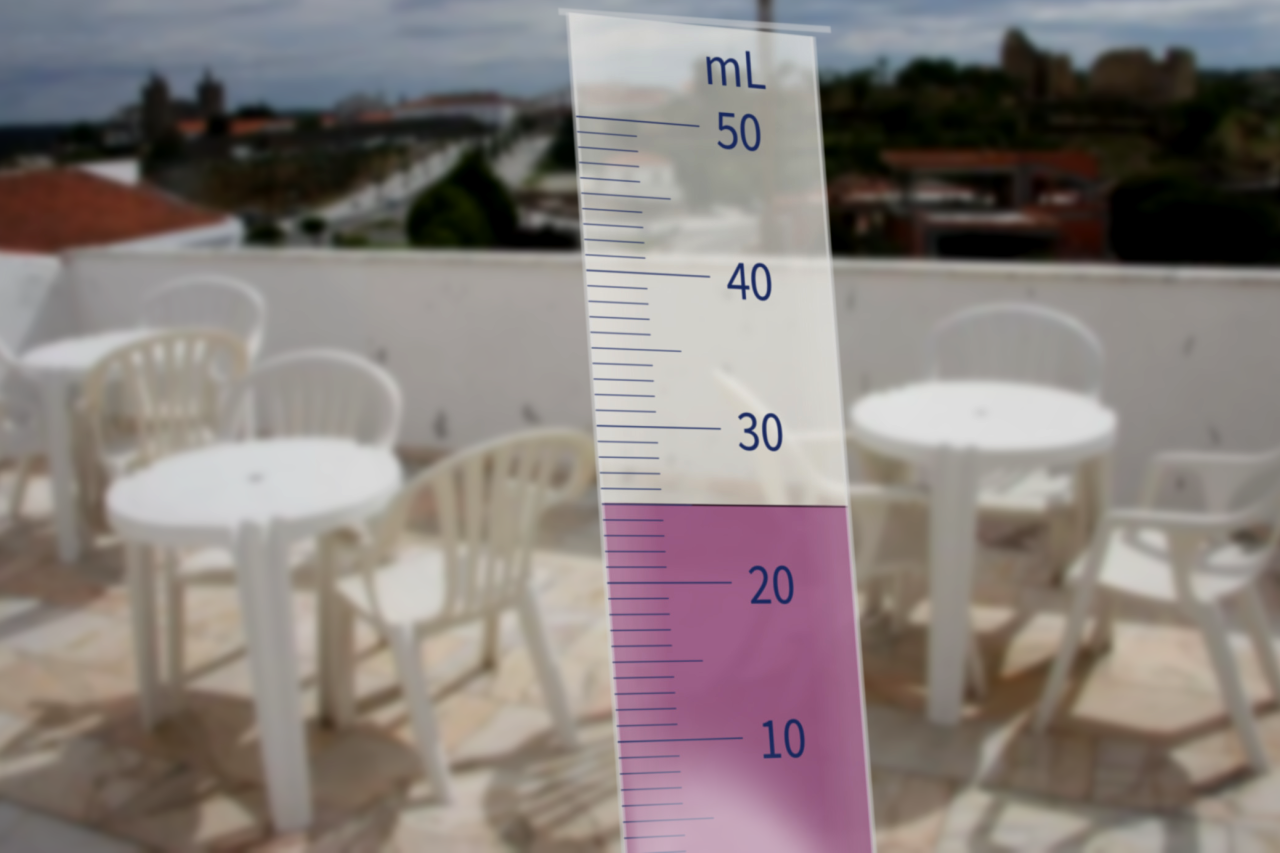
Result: 25mL
